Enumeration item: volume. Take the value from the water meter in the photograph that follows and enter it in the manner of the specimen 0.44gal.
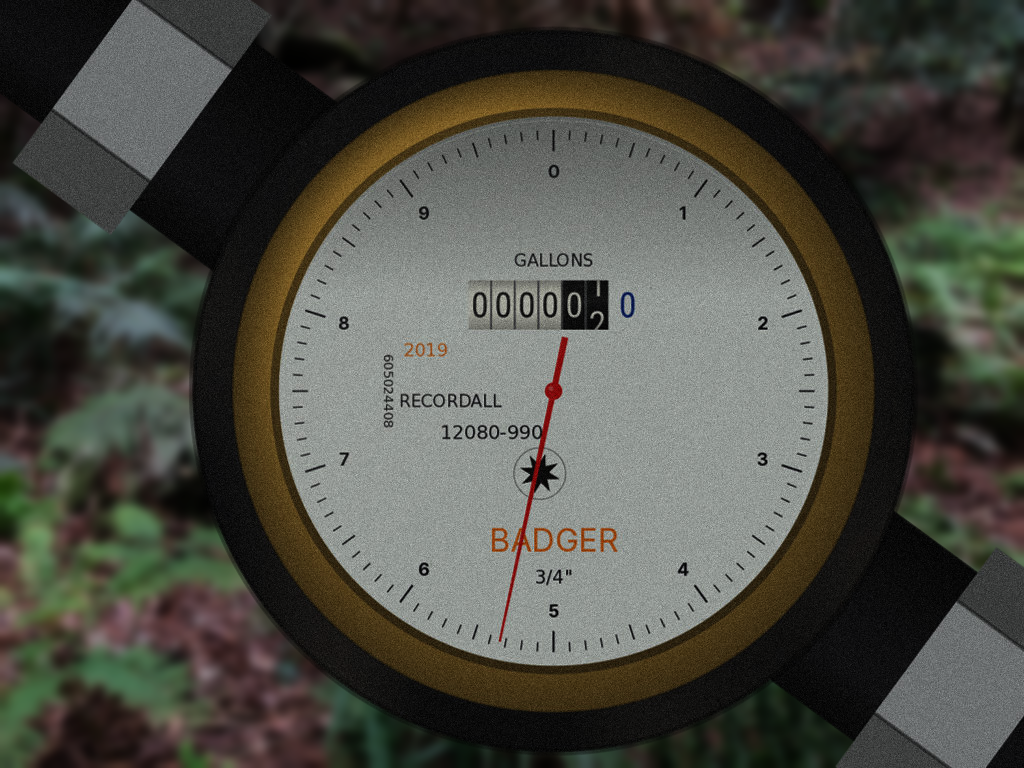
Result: 15.3gal
